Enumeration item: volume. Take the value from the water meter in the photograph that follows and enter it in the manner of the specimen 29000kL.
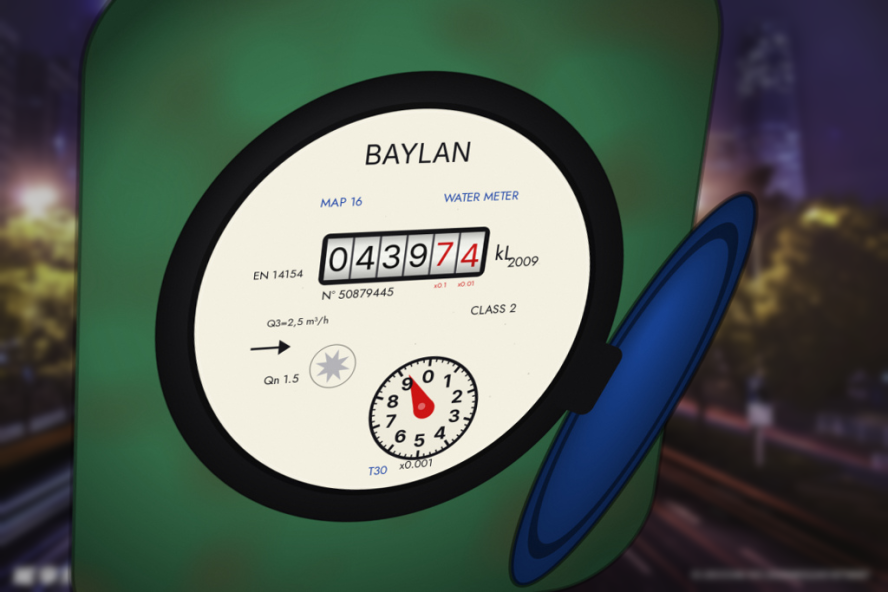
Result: 439.739kL
